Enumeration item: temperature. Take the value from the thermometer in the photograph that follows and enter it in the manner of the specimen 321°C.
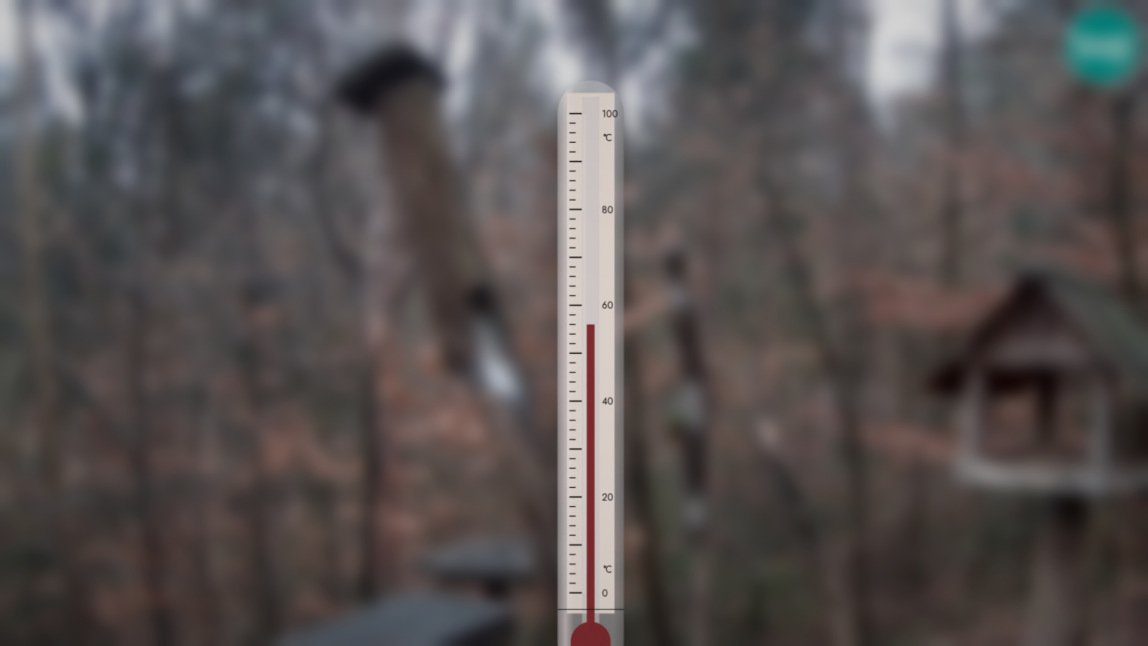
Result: 56°C
